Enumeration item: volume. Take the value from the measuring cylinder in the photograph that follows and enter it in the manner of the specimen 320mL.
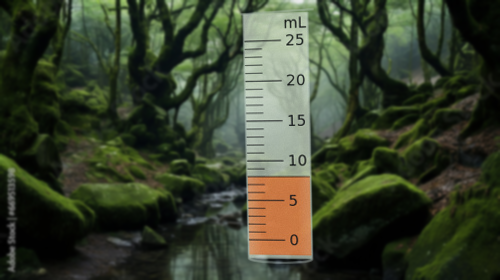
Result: 8mL
